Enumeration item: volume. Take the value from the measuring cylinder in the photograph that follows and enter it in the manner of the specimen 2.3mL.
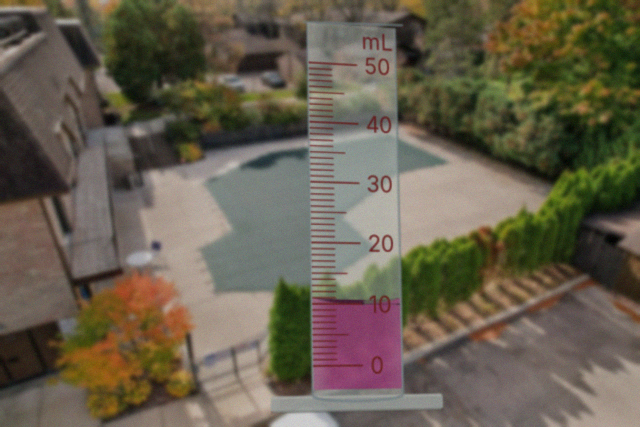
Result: 10mL
